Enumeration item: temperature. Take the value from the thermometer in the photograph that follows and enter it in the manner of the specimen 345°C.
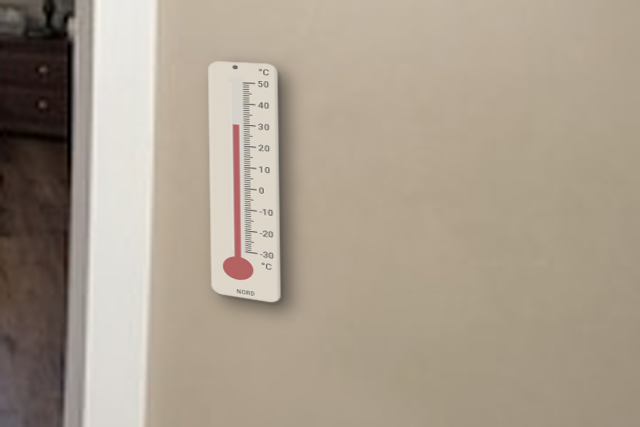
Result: 30°C
